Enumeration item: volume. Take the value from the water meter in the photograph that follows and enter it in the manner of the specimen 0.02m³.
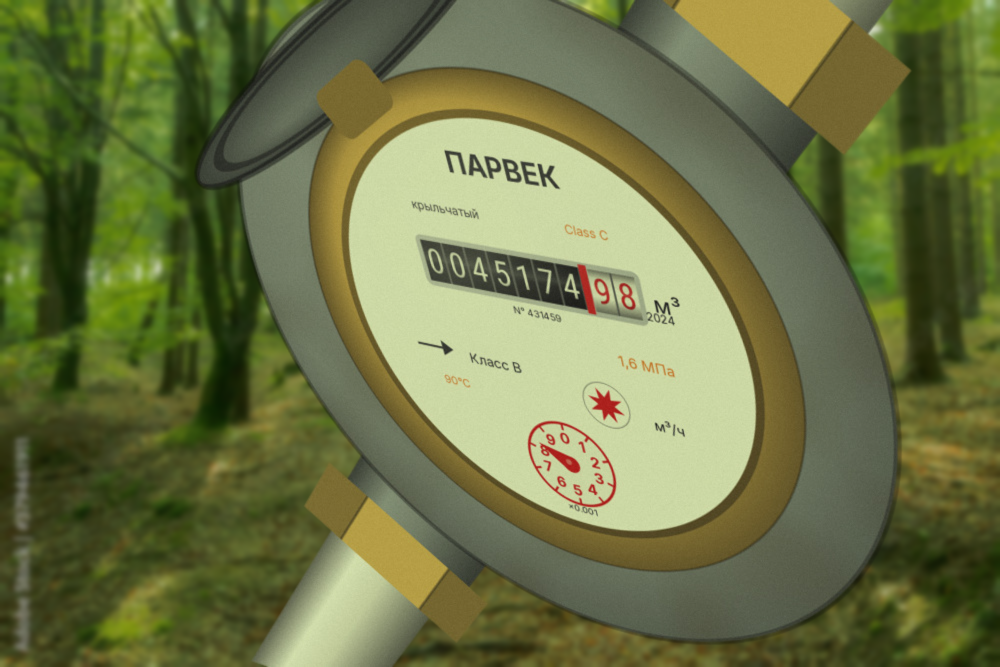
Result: 45174.988m³
